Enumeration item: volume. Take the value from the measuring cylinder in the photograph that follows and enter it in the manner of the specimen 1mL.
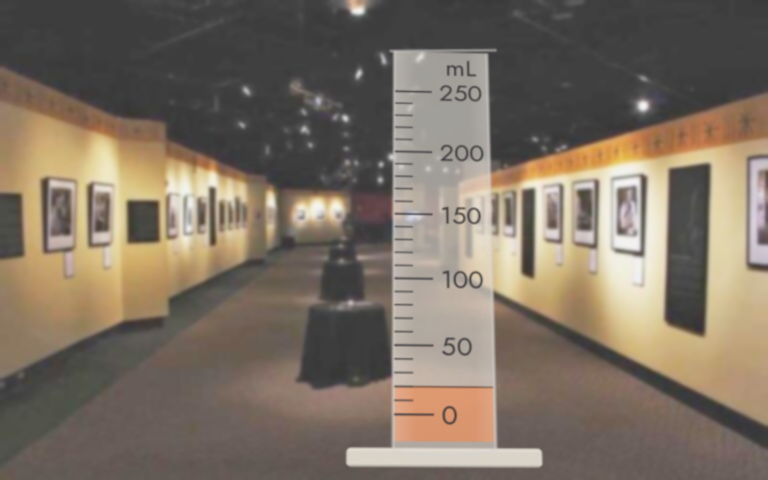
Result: 20mL
